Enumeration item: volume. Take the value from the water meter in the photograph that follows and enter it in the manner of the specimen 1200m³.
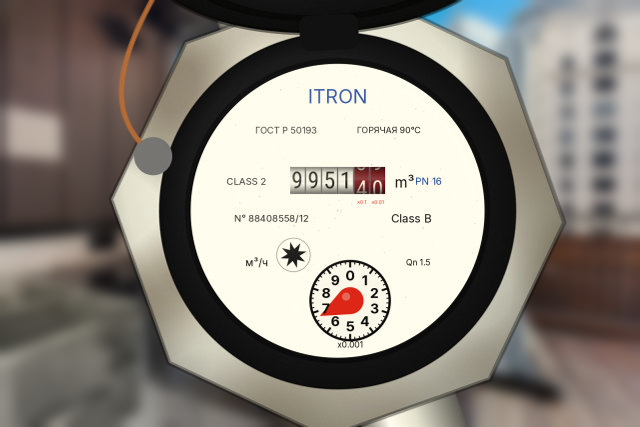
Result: 9951.396m³
